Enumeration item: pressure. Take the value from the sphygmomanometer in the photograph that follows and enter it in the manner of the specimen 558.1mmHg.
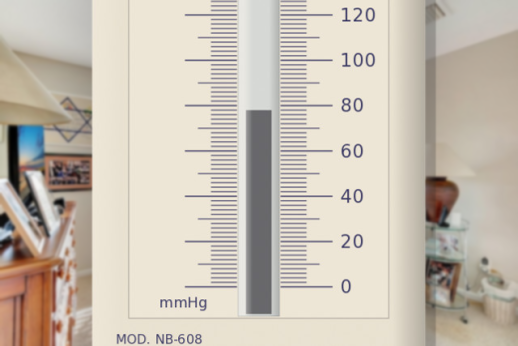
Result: 78mmHg
